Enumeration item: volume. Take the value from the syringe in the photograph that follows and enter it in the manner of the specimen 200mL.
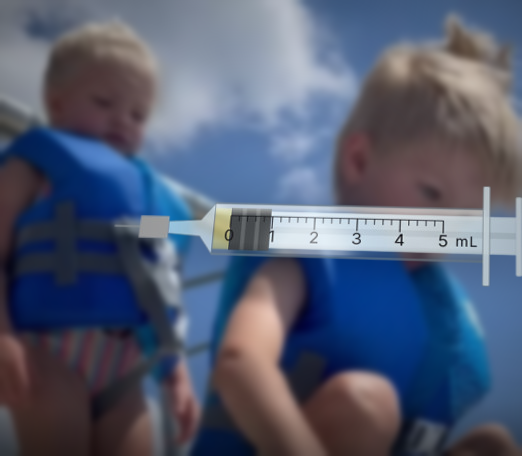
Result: 0mL
